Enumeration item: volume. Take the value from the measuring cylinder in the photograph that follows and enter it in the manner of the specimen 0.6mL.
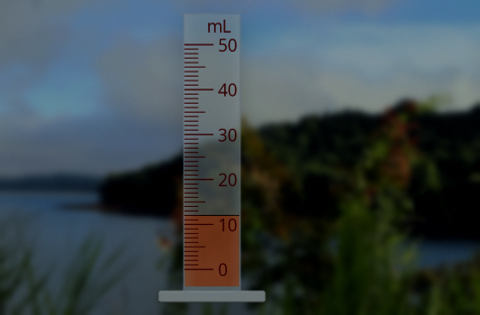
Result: 12mL
